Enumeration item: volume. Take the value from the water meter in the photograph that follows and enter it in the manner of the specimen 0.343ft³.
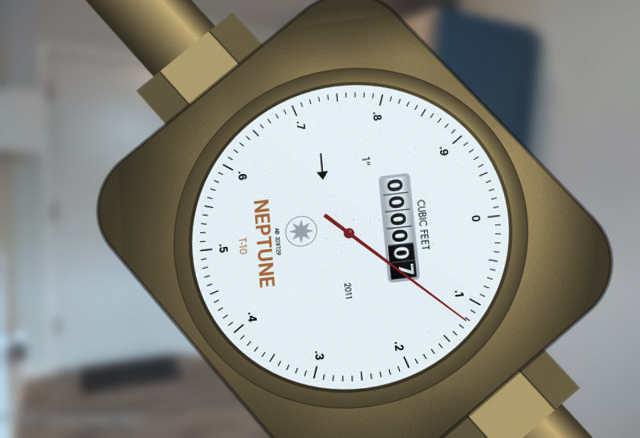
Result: 7.12ft³
